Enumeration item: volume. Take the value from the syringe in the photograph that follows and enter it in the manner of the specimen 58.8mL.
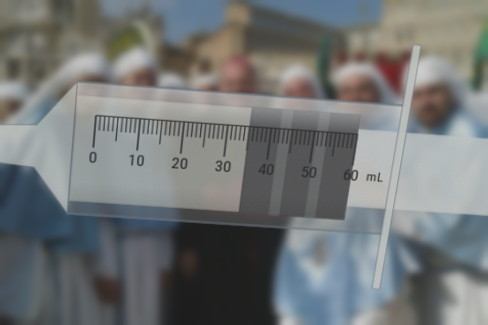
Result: 35mL
